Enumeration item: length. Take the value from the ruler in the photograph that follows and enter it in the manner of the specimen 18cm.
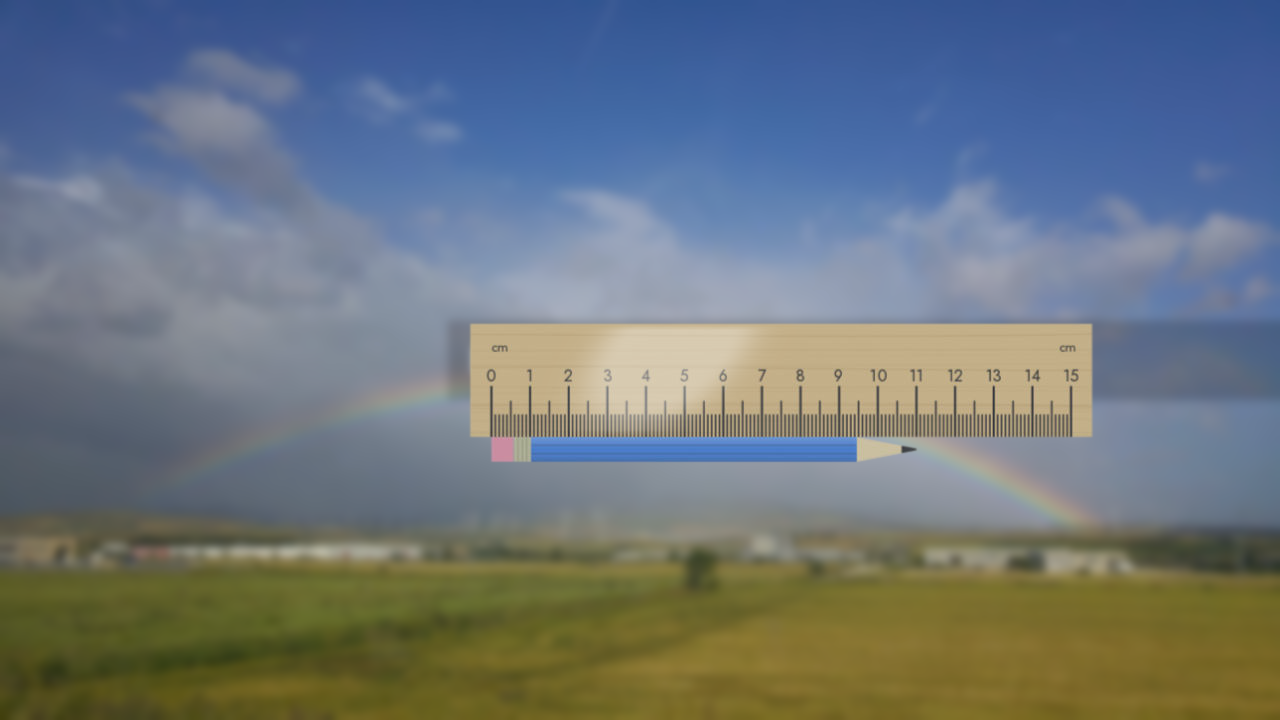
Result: 11cm
